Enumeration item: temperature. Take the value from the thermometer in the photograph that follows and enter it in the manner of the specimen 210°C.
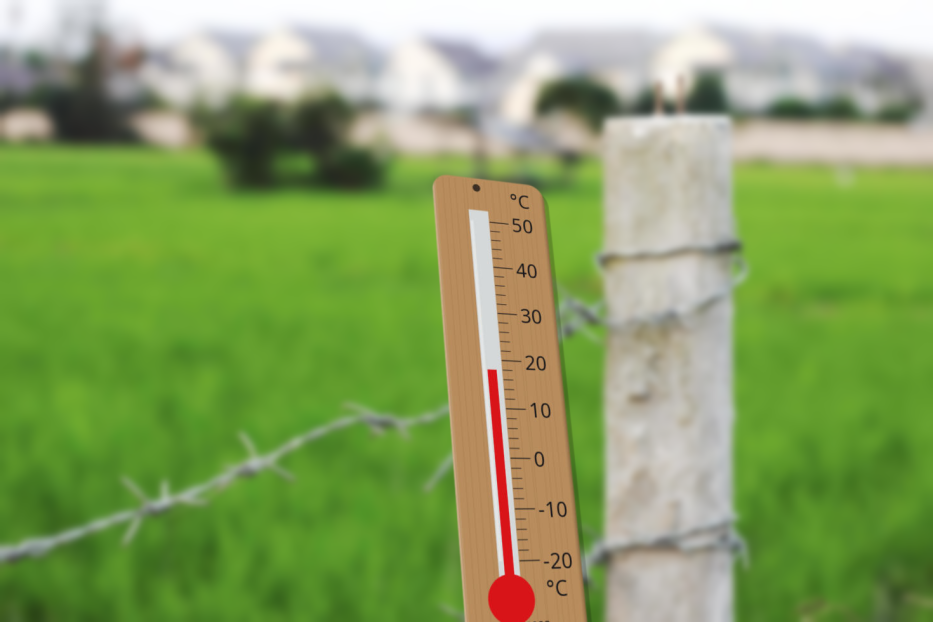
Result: 18°C
